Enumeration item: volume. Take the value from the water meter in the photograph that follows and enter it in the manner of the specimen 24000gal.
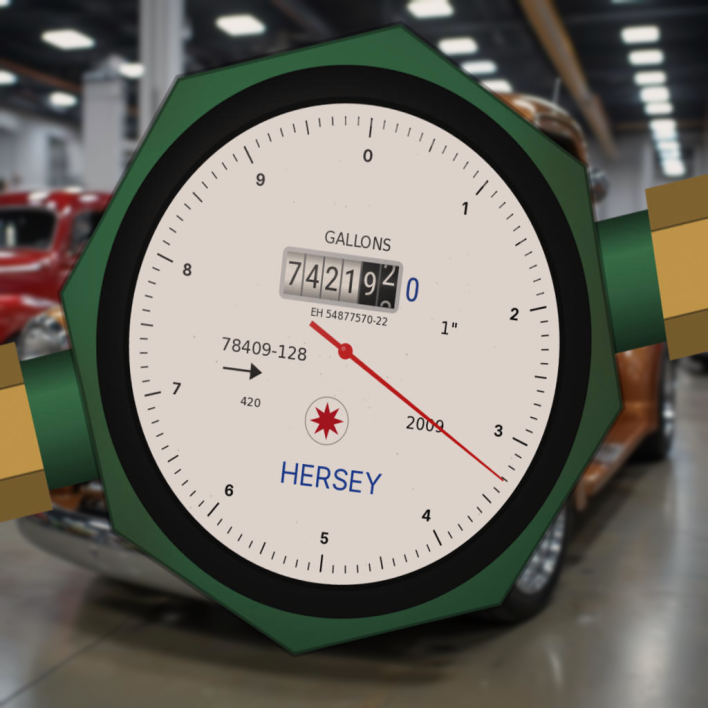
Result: 7421923.3gal
